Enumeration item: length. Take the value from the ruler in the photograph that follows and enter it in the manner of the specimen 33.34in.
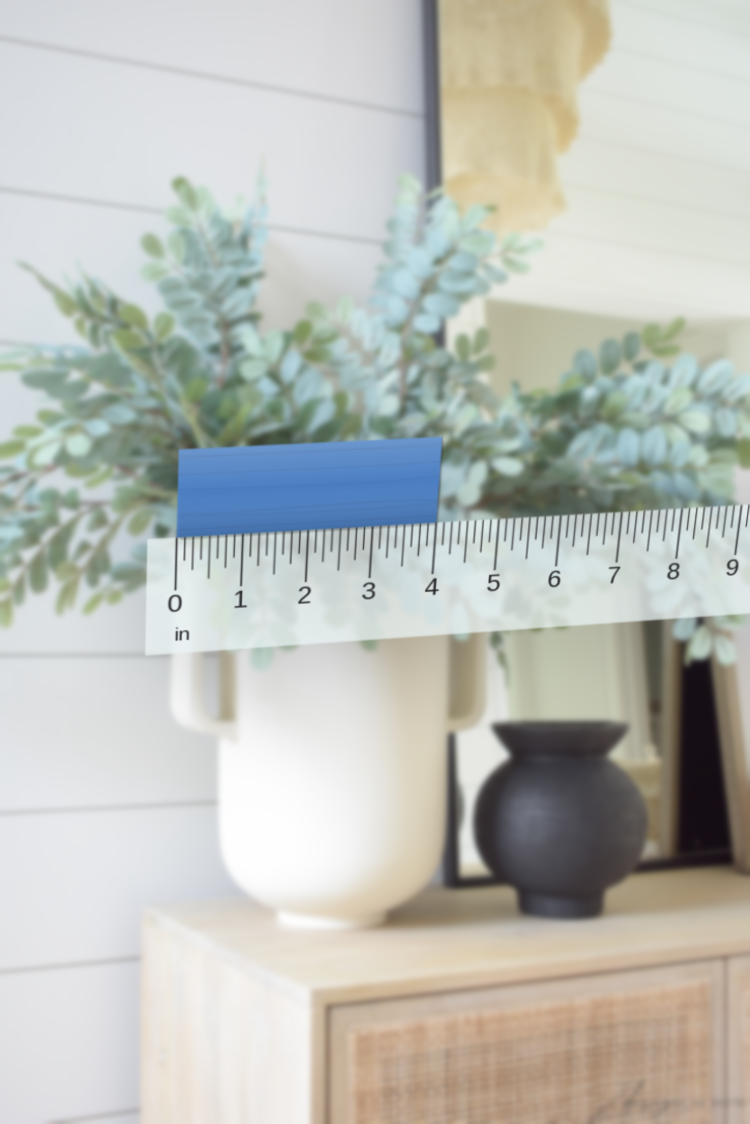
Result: 4in
